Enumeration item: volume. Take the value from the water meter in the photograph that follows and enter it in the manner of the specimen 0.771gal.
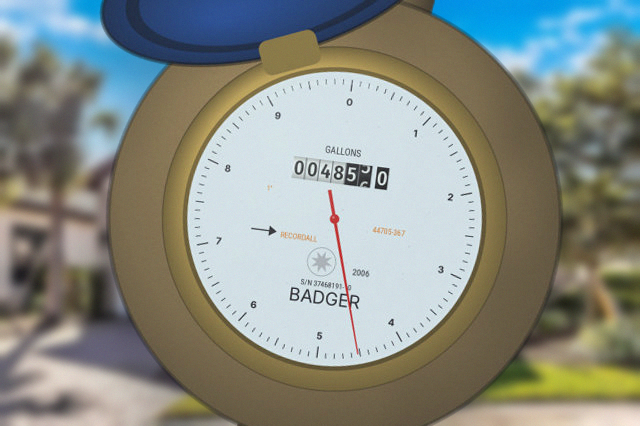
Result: 48554.5gal
